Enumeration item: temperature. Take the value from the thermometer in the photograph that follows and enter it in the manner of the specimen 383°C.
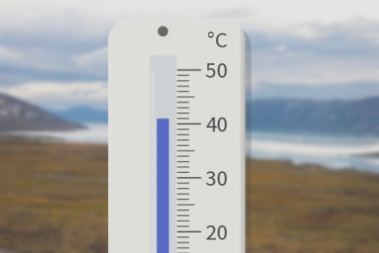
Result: 41°C
